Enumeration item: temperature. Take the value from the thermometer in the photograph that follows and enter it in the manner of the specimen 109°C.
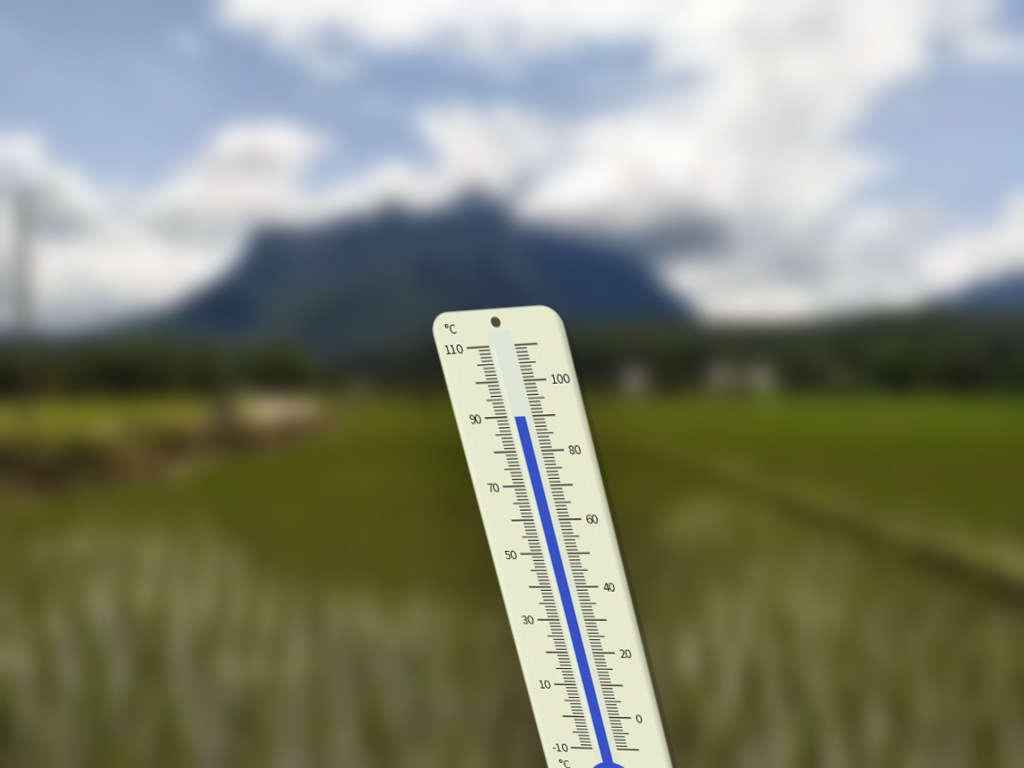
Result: 90°C
